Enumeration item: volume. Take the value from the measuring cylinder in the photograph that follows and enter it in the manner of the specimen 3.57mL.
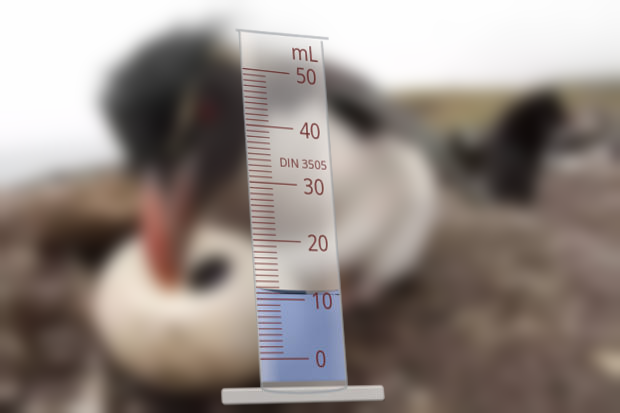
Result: 11mL
